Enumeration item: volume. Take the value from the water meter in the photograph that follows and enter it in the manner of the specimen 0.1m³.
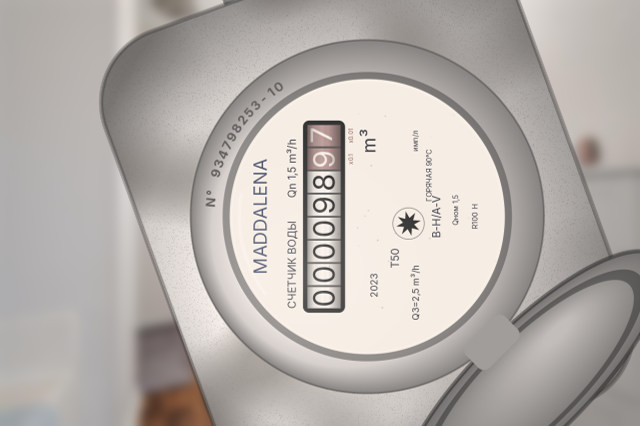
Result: 98.97m³
